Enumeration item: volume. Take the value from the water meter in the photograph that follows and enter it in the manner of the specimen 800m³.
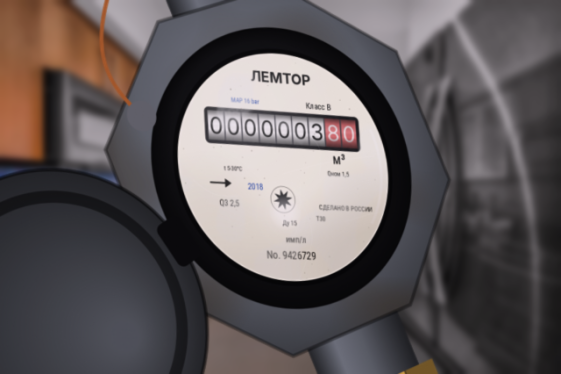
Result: 3.80m³
